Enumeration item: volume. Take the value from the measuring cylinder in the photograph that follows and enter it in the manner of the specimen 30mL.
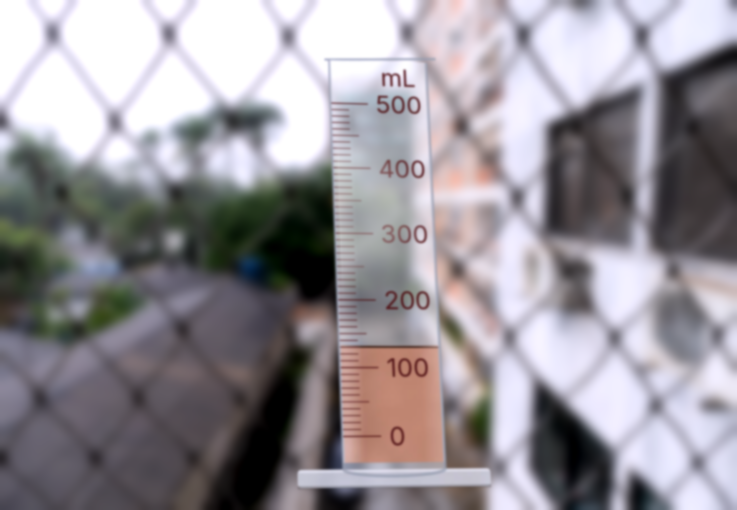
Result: 130mL
